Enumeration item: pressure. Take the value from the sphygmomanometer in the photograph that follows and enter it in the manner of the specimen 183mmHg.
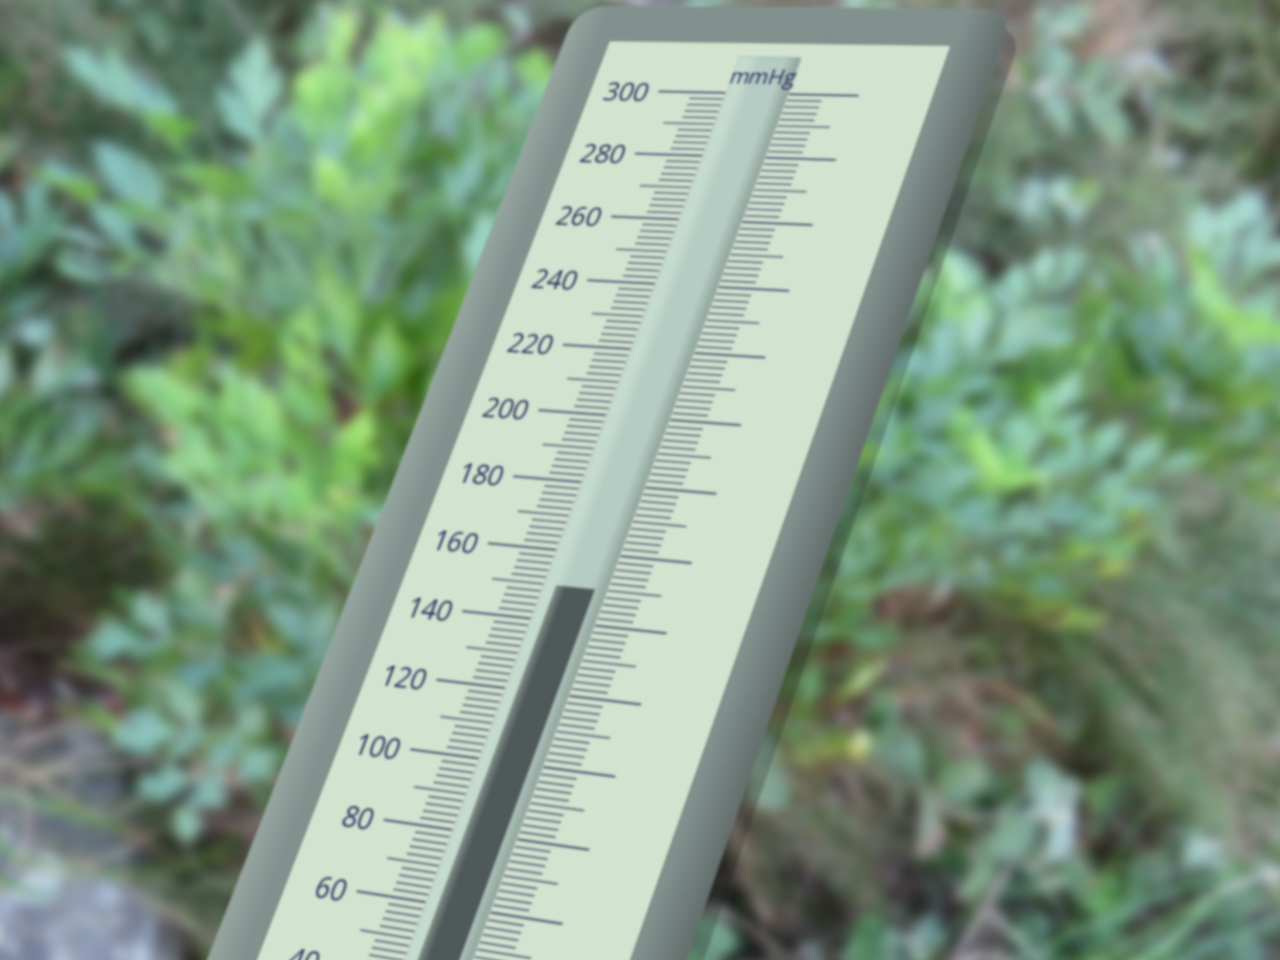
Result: 150mmHg
